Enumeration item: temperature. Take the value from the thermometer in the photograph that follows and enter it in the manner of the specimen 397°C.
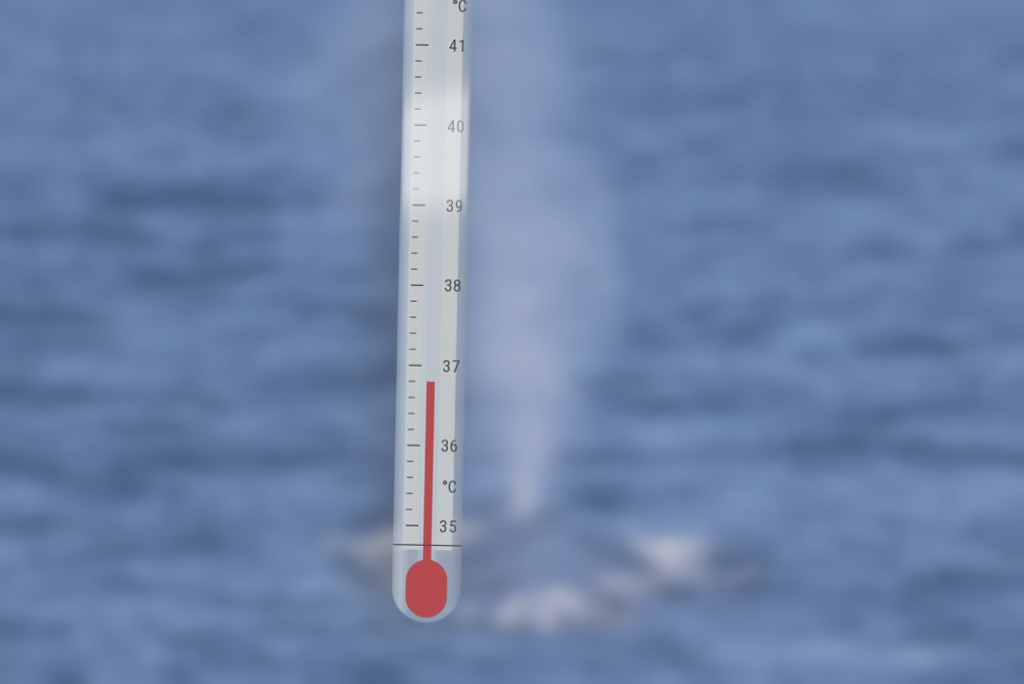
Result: 36.8°C
